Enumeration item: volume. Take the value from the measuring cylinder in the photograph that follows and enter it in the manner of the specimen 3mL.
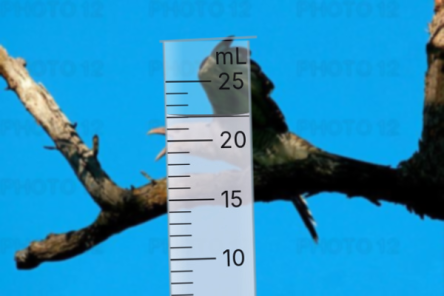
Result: 22mL
